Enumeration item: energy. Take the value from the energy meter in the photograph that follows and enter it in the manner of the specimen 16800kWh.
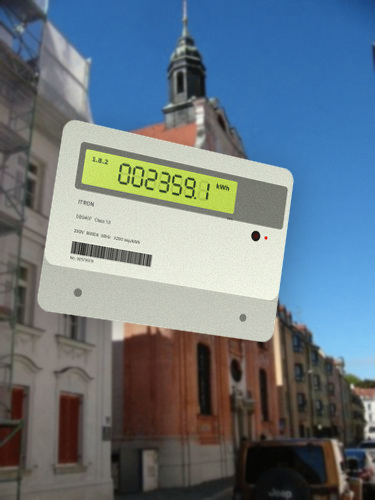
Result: 2359.1kWh
